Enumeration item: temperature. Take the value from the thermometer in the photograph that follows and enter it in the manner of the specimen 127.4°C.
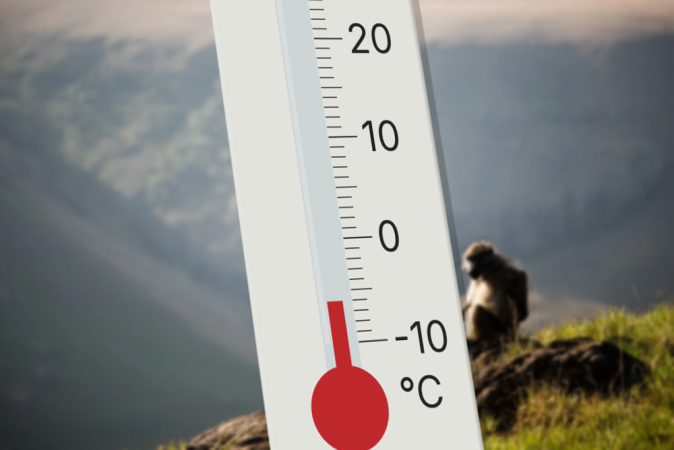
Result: -6°C
